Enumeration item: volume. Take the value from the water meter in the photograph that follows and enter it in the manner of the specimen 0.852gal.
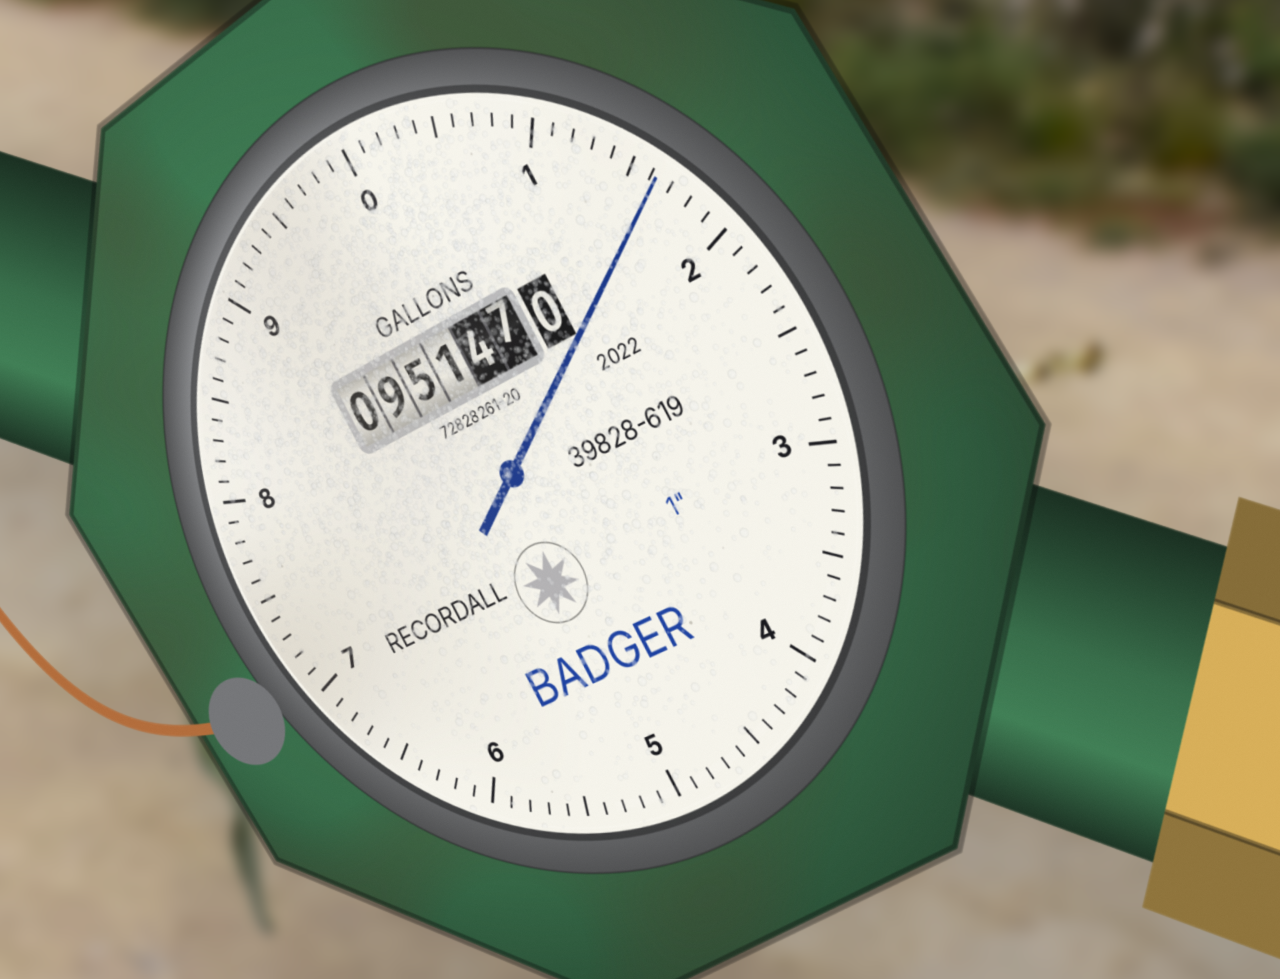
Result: 951471.6gal
